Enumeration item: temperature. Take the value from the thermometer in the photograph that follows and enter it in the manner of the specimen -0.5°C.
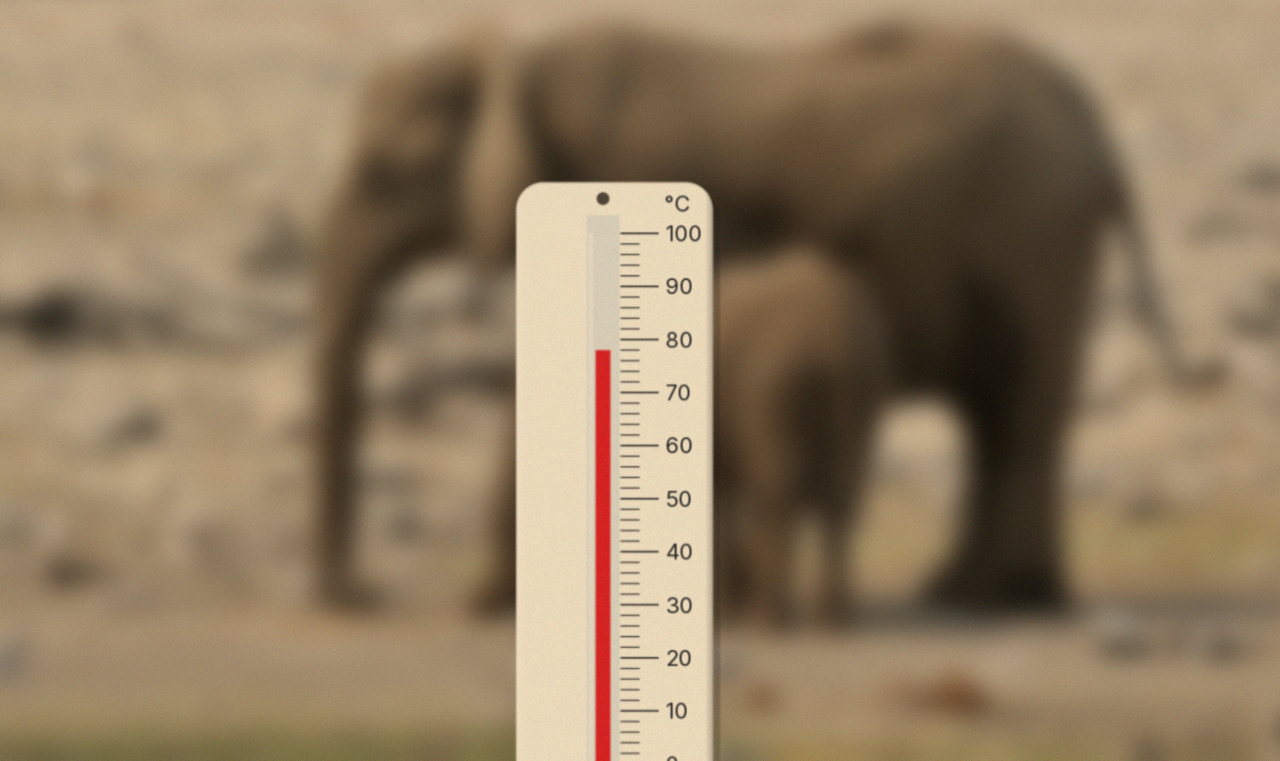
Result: 78°C
